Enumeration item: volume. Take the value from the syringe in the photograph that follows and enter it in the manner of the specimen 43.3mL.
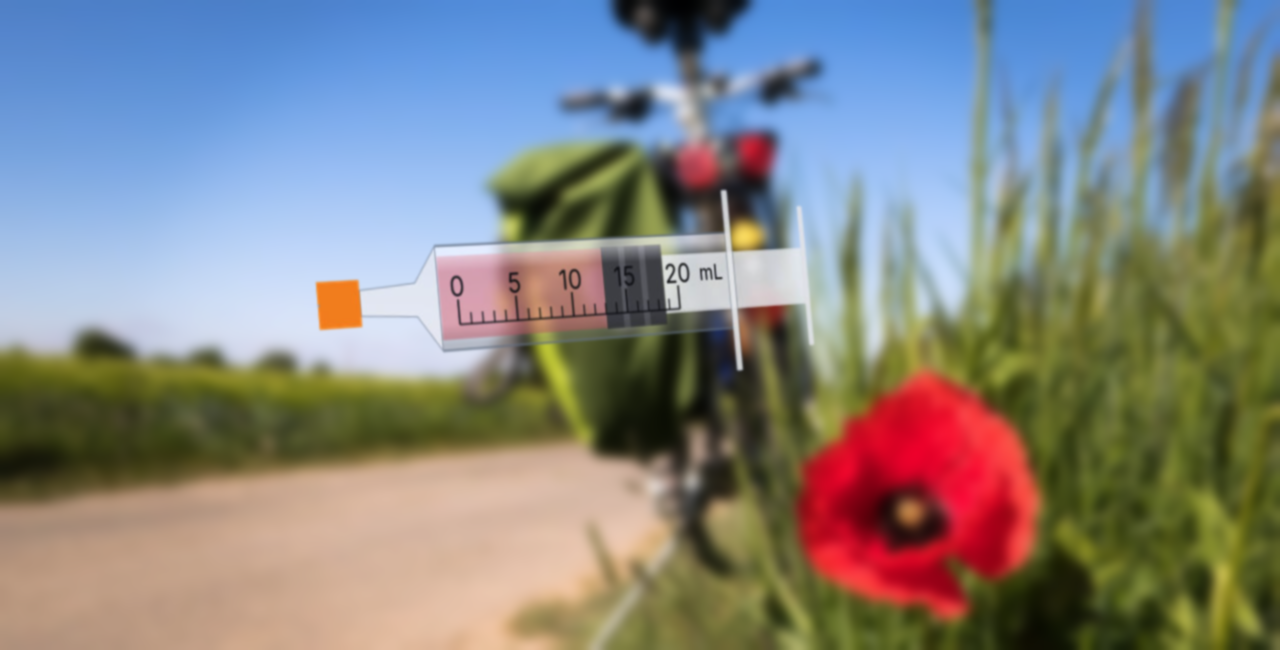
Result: 13mL
